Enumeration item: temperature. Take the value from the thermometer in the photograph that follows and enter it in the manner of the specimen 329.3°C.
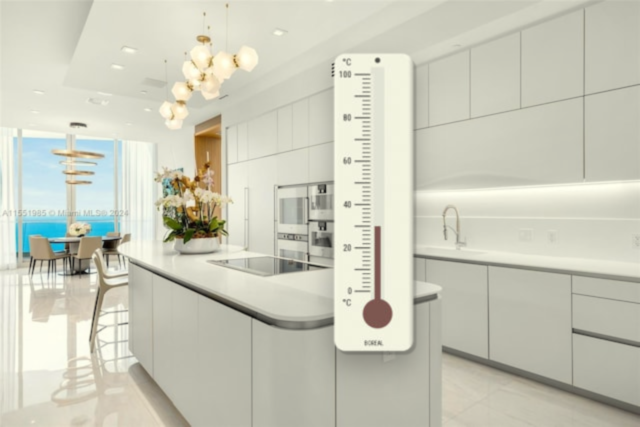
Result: 30°C
